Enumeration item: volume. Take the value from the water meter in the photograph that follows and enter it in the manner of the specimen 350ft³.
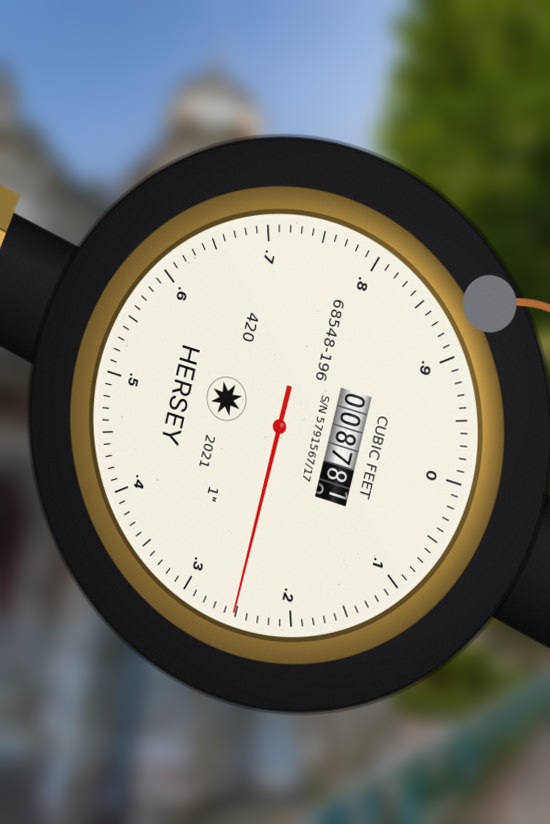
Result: 8781.25ft³
